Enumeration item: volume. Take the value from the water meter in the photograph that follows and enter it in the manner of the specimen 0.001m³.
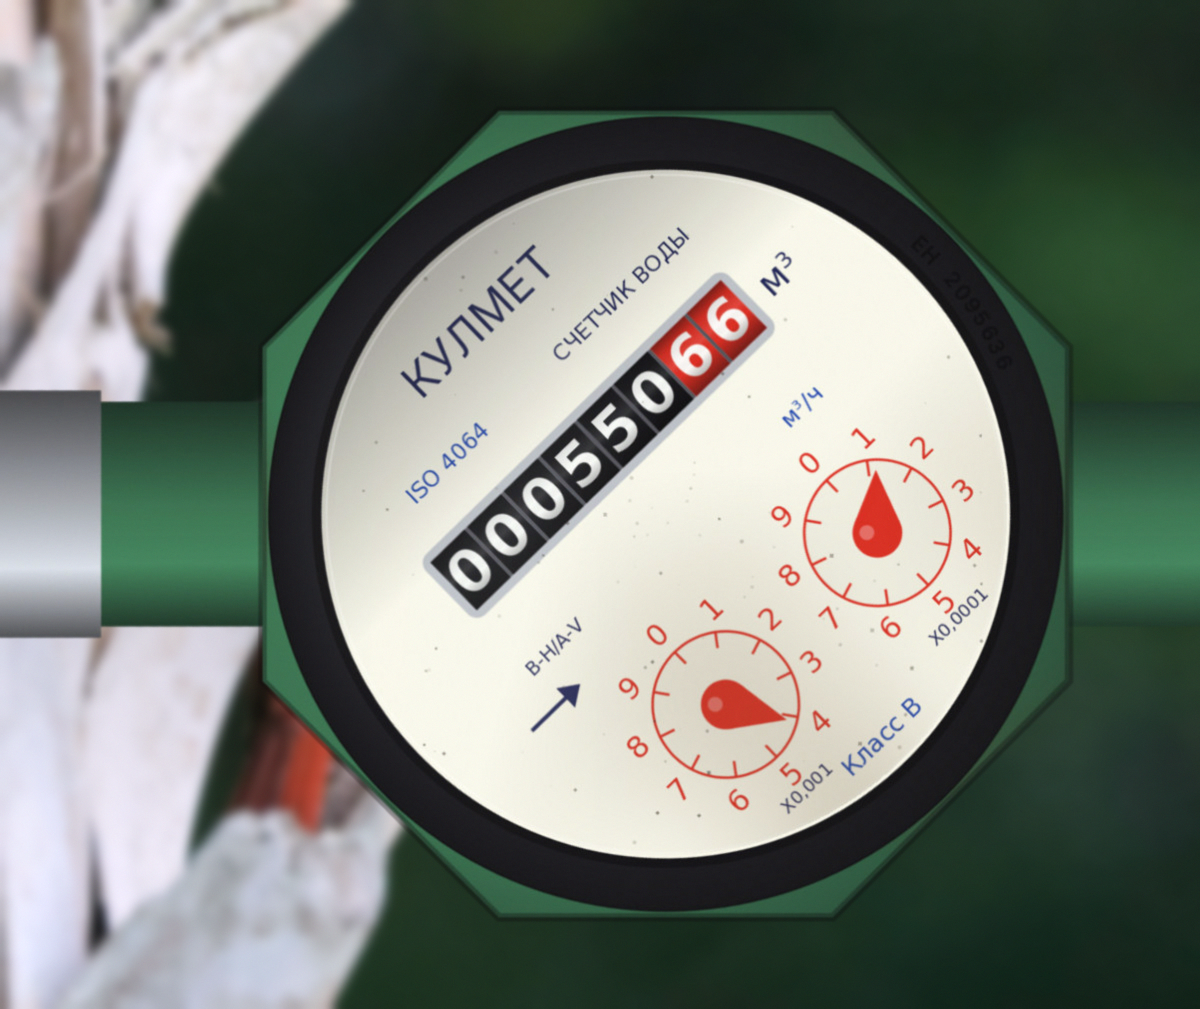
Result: 550.6641m³
